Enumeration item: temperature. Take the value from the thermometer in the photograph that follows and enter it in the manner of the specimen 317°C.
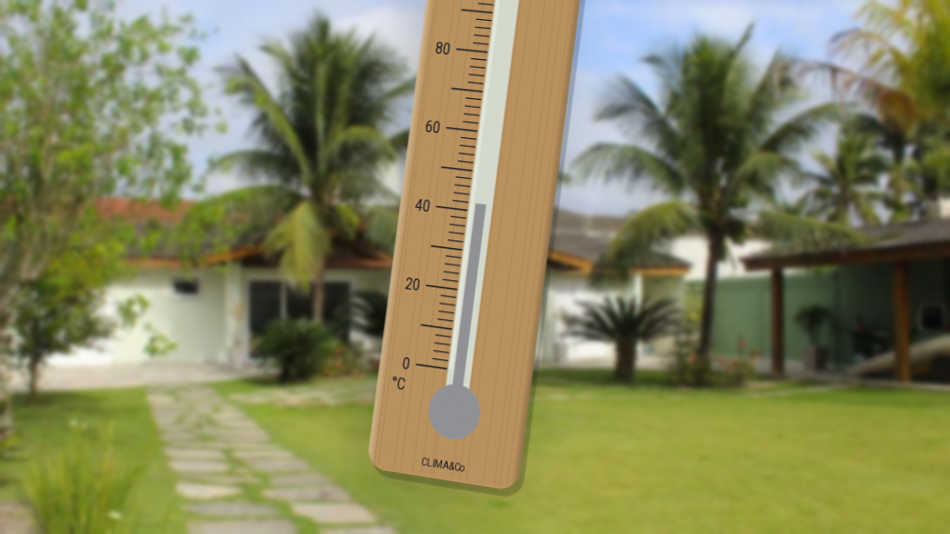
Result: 42°C
